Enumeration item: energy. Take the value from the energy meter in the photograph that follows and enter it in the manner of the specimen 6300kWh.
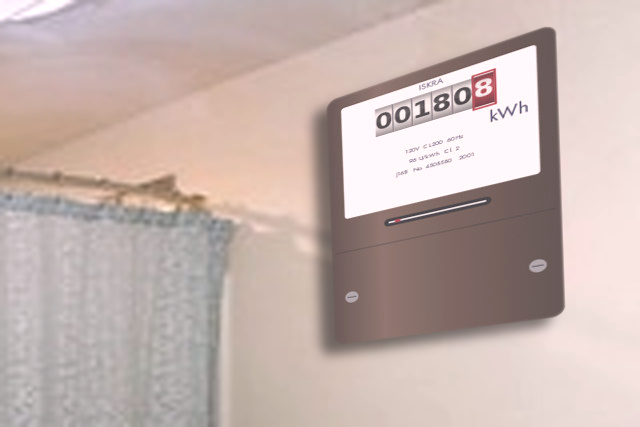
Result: 180.8kWh
